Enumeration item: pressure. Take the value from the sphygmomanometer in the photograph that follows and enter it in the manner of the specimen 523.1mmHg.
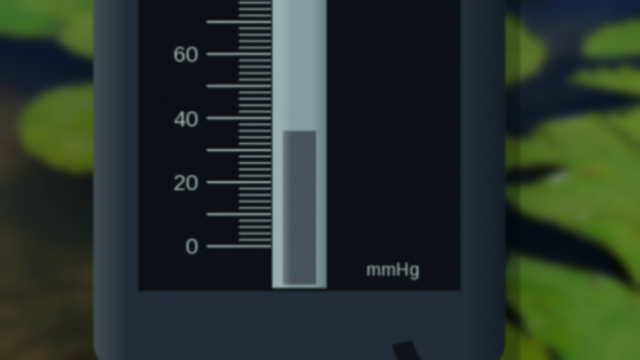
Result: 36mmHg
